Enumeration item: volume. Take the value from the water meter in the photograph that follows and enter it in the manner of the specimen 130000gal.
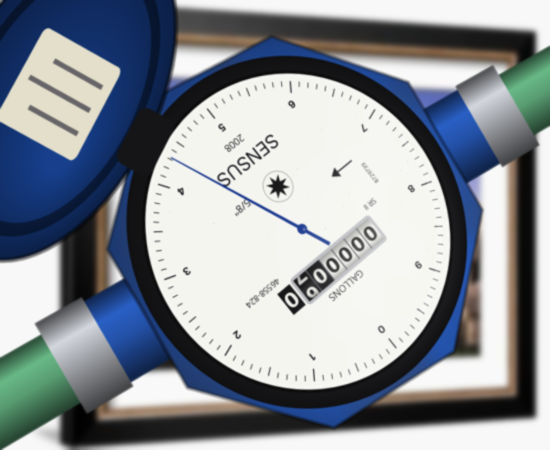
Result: 64.3gal
